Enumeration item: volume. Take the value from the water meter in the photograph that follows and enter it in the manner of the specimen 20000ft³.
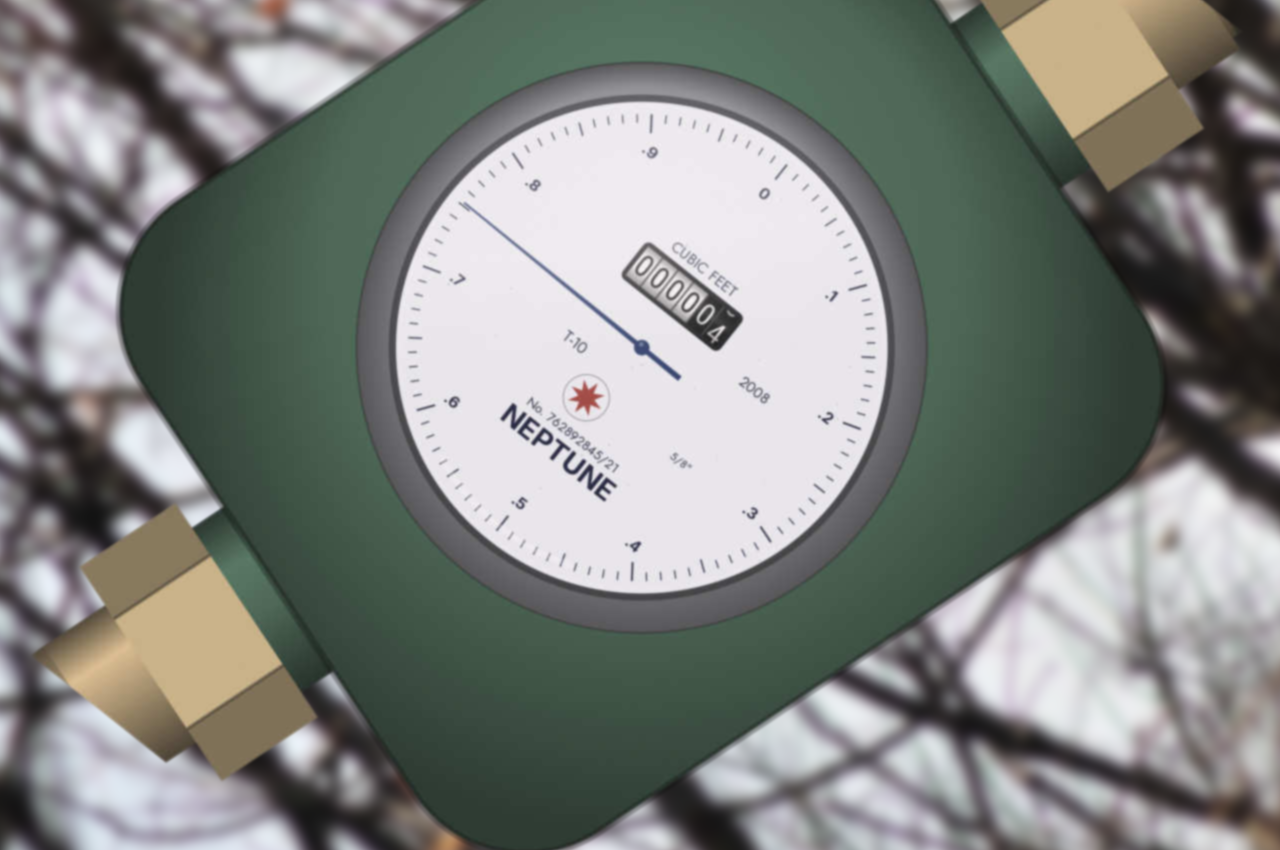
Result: 3.75ft³
